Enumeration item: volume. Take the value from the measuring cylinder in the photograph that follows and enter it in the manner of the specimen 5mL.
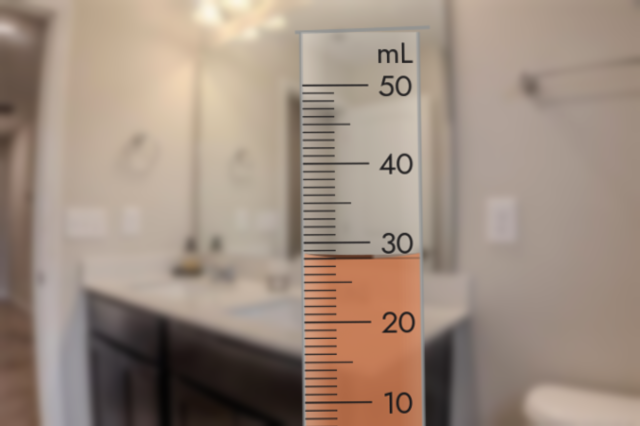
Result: 28mL
